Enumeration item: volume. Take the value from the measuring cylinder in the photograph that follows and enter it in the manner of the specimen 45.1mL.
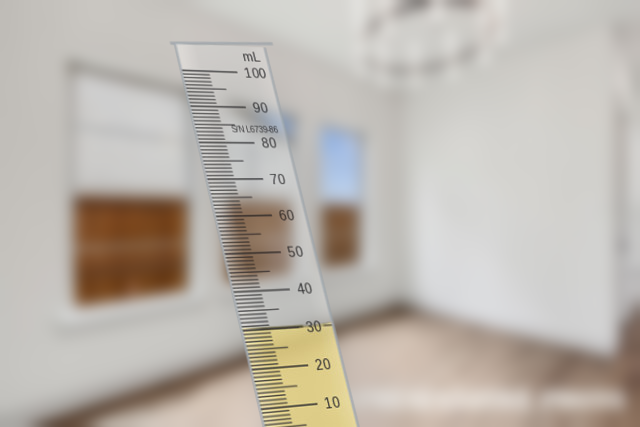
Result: 30mL
